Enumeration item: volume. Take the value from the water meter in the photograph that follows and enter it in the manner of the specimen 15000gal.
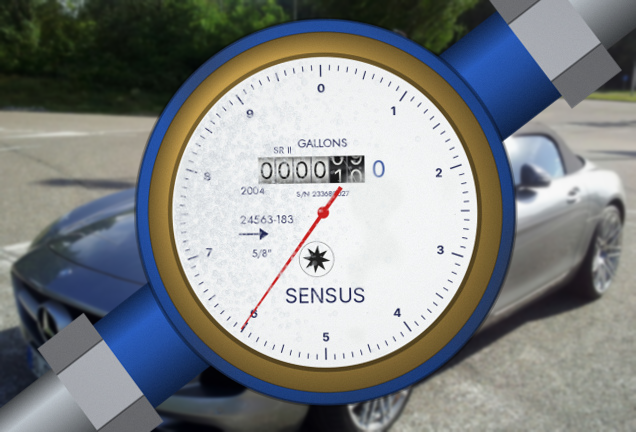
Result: 96.0gal
